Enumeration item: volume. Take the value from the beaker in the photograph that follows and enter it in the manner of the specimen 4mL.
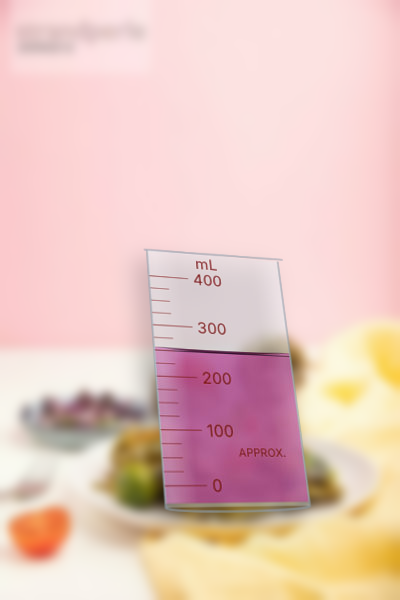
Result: 250mL
